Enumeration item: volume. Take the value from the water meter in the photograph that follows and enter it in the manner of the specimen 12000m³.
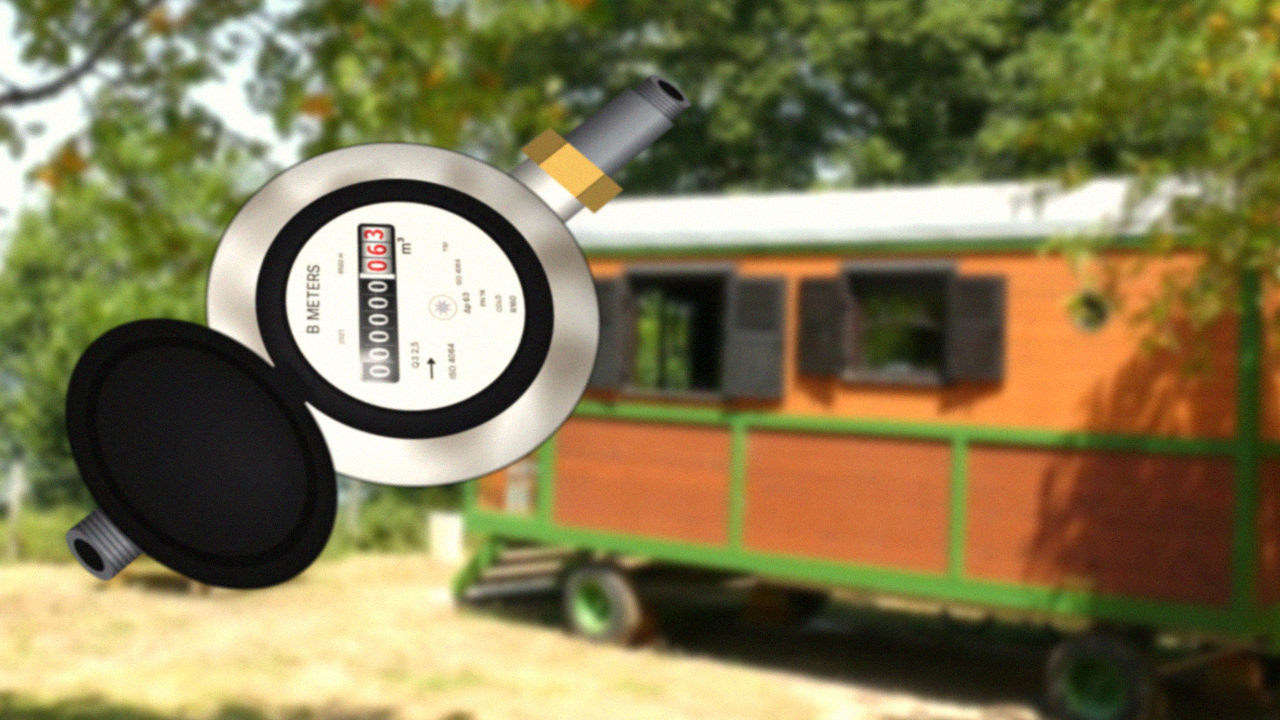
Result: 0.063m³
